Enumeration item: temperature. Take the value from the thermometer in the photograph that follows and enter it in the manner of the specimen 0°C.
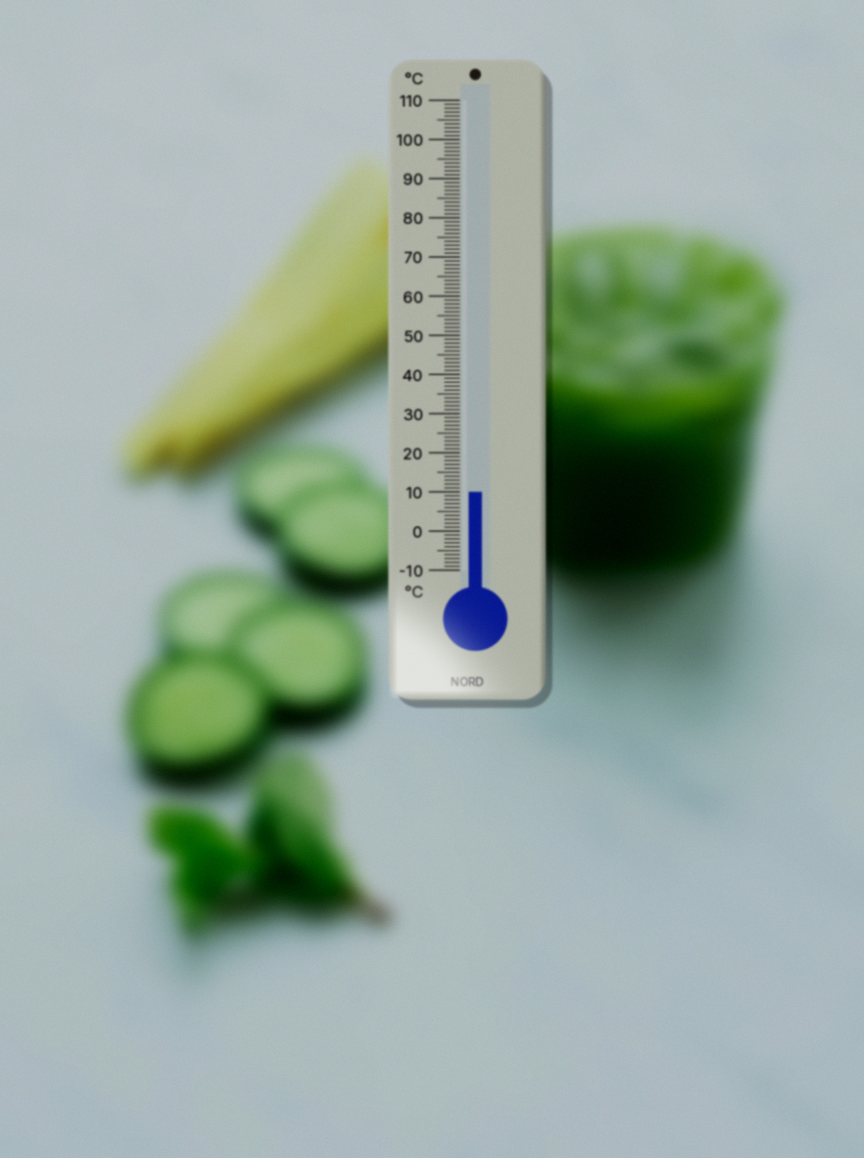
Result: 10°C
